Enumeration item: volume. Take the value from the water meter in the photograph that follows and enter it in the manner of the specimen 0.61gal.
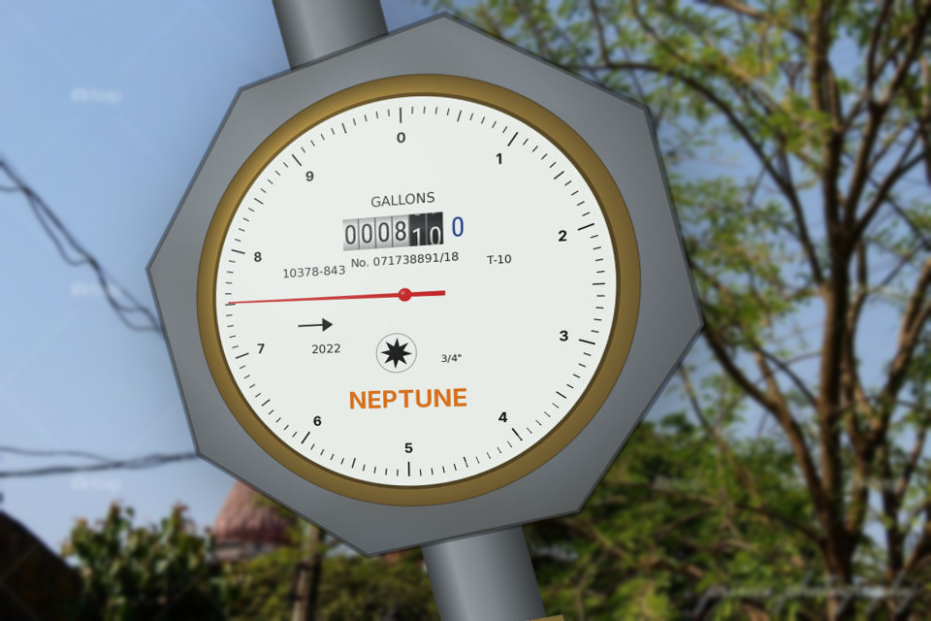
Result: 8097.5gal
